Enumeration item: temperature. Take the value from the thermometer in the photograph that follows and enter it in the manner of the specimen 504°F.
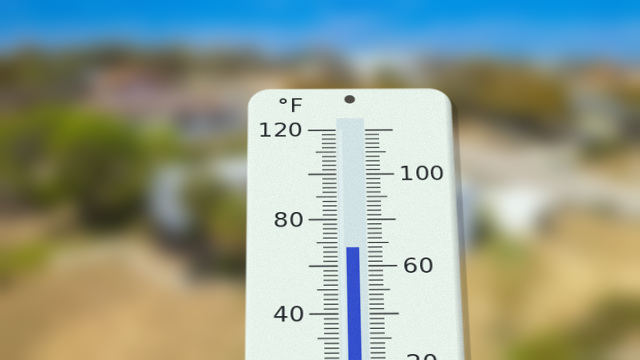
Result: 68°F
